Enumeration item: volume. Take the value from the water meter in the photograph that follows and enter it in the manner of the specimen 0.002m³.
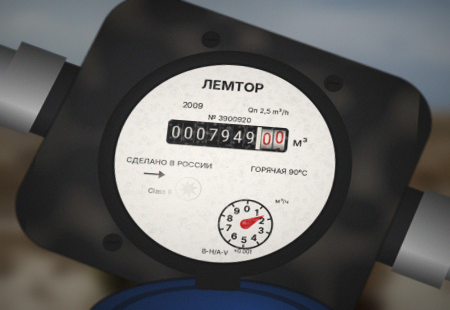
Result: 7949.001m³
